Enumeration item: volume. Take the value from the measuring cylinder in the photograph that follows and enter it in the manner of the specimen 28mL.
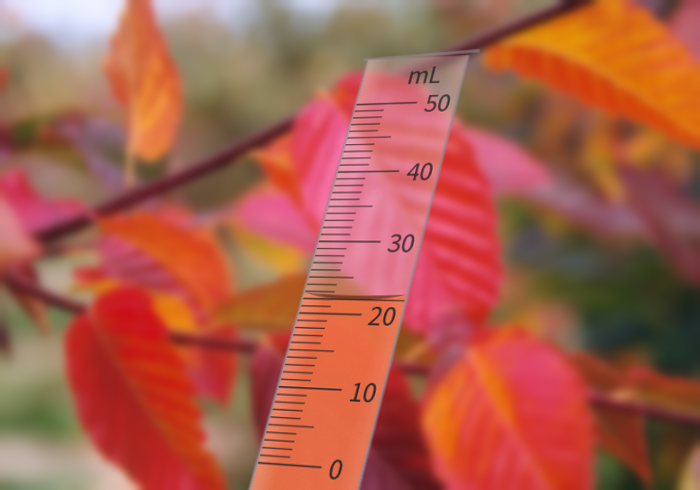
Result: 22mL
